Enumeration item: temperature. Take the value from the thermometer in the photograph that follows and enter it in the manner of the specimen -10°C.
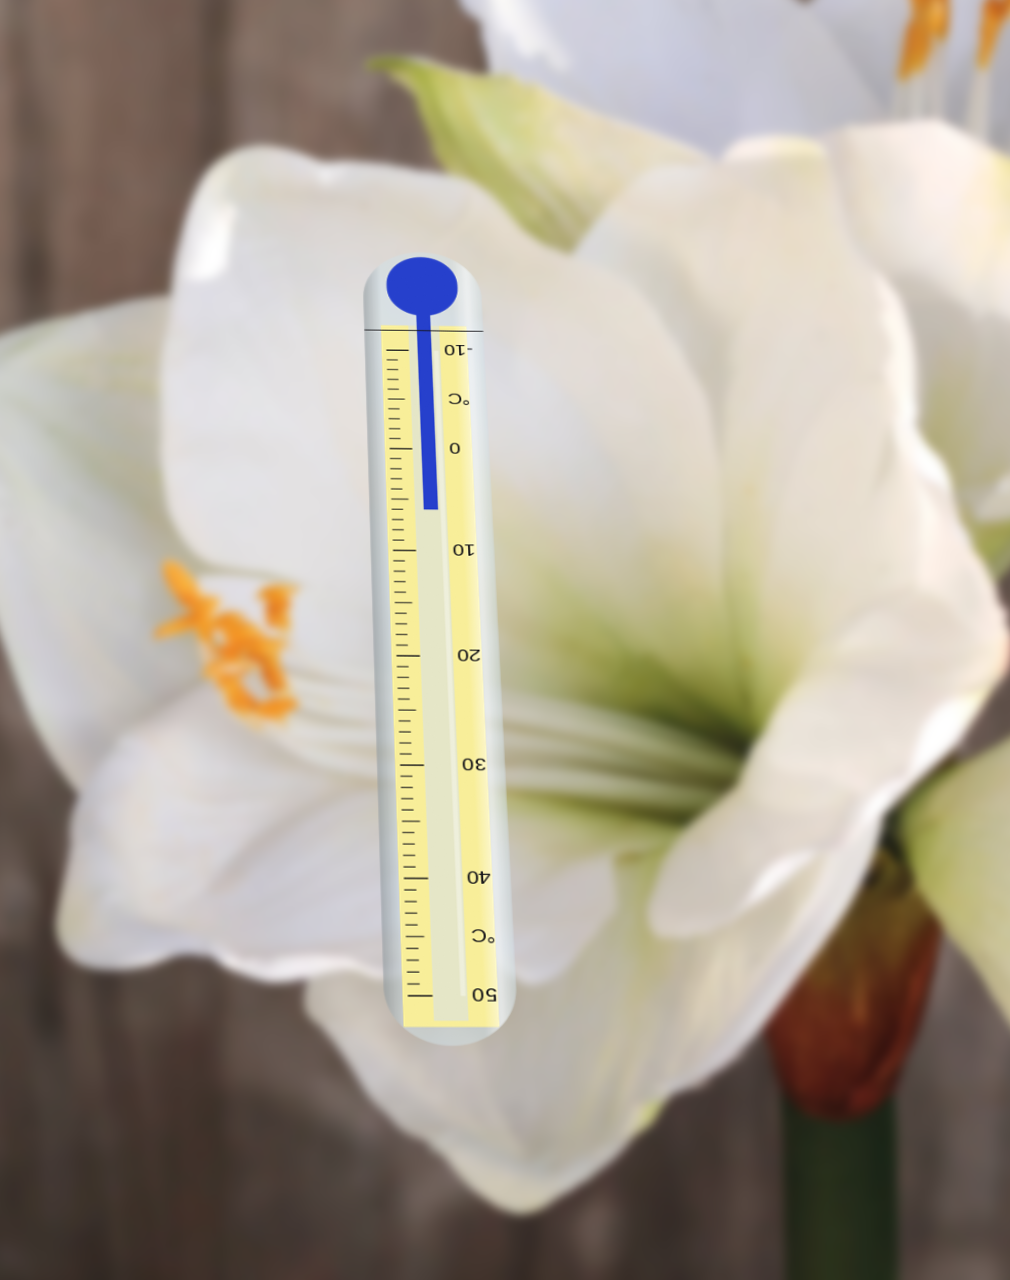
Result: 6°C
